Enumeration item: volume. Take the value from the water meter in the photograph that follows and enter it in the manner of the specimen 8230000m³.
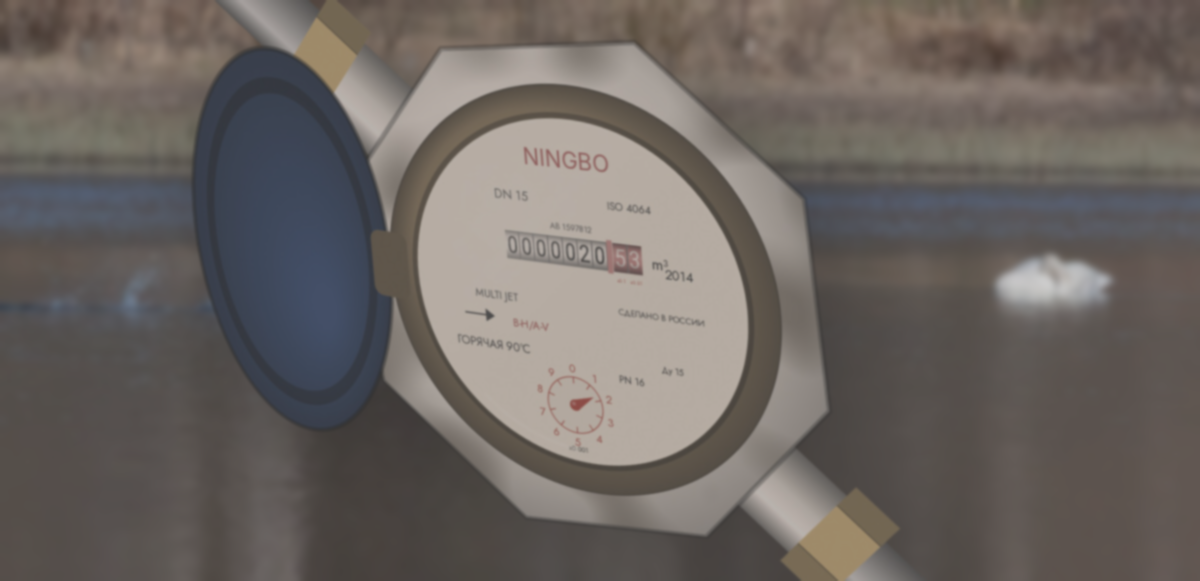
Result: 20.531m³
